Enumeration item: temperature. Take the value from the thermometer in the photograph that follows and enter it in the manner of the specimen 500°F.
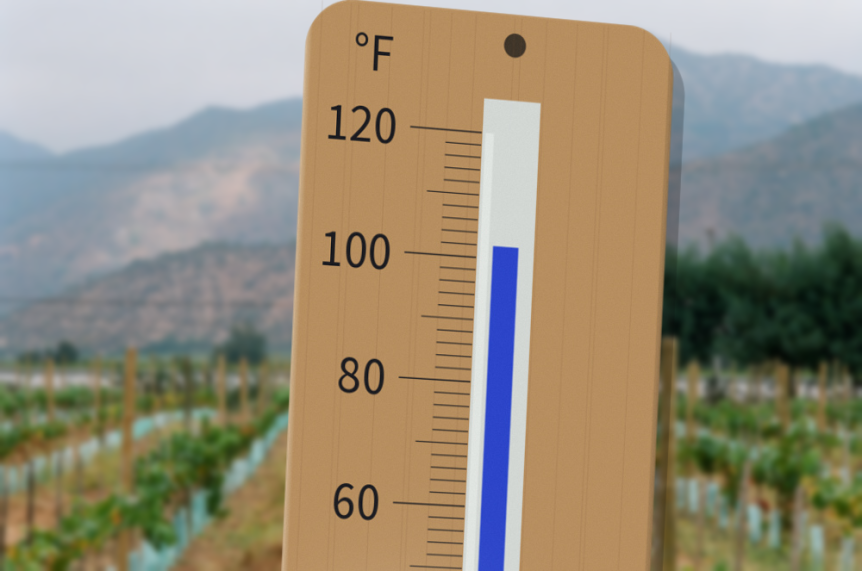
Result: 102°F
